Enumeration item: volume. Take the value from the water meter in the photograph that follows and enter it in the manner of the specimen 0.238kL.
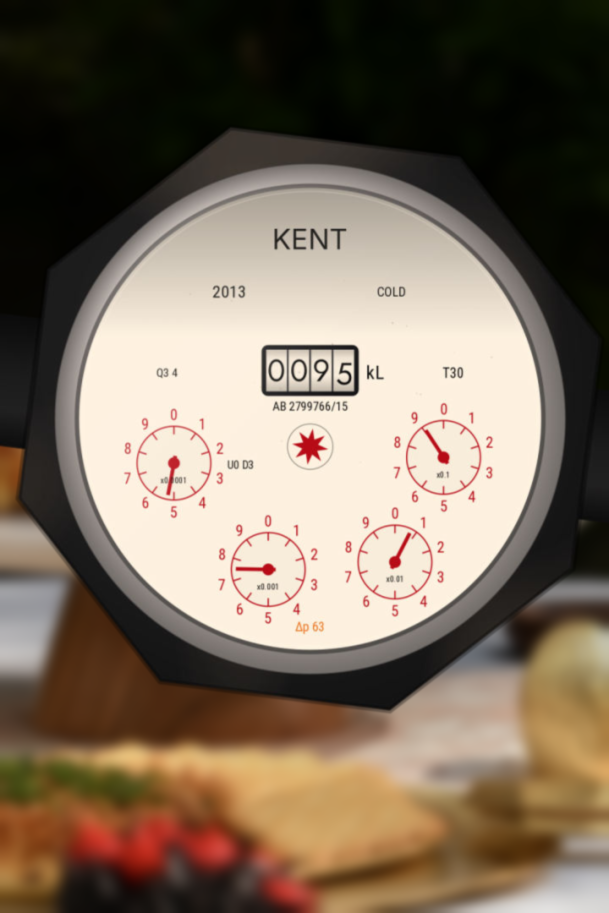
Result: 94.9075kL
